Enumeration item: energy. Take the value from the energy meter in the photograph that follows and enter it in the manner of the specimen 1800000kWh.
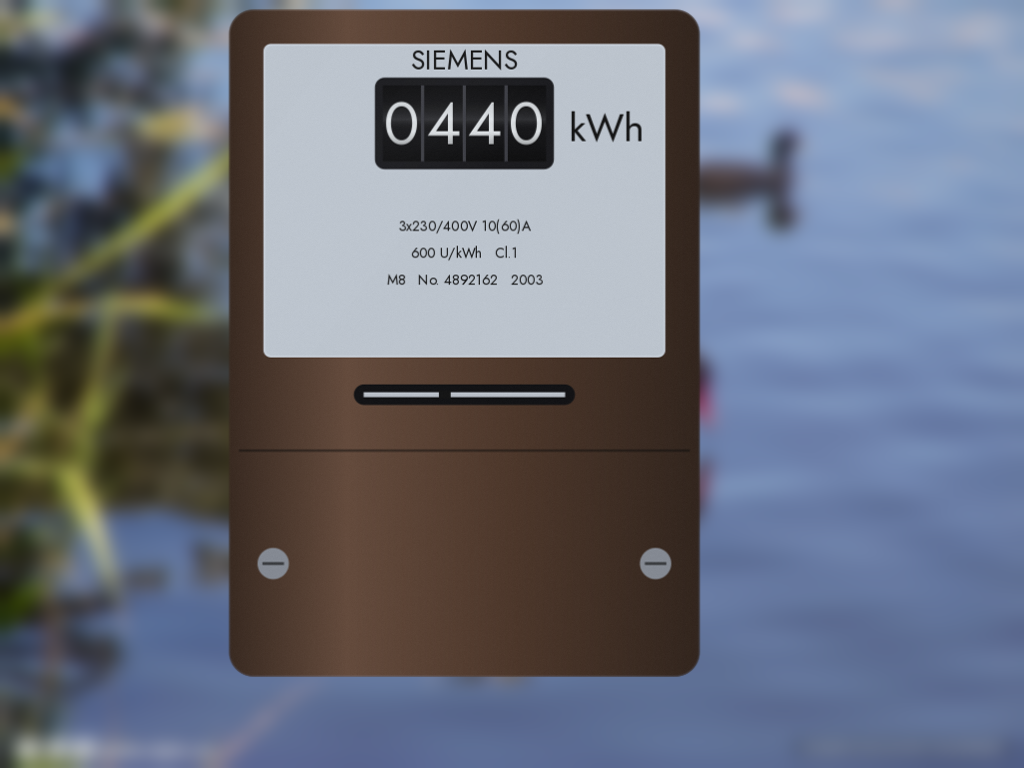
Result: 440kWh
